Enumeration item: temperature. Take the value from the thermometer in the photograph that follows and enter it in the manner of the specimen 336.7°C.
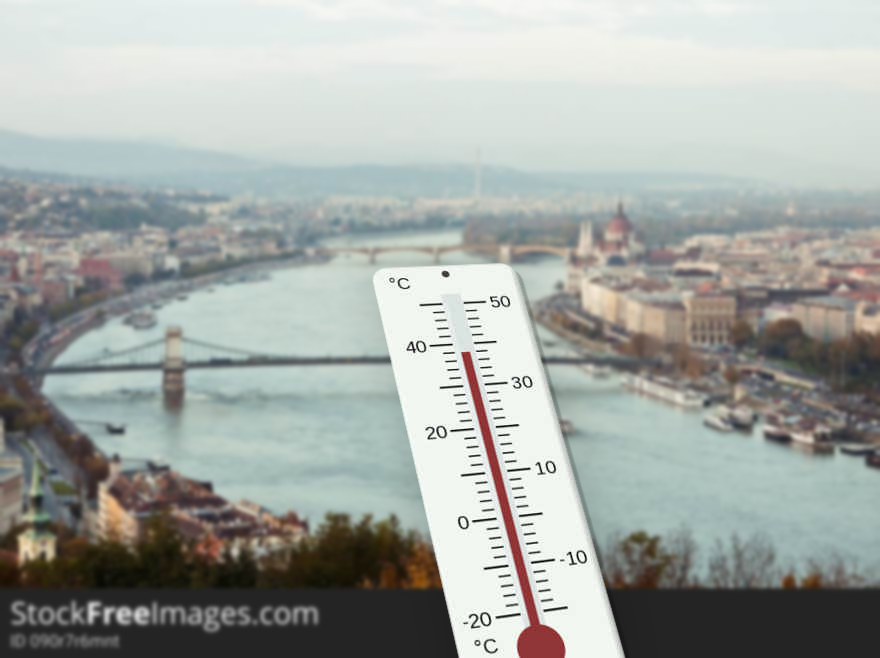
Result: 38°C
